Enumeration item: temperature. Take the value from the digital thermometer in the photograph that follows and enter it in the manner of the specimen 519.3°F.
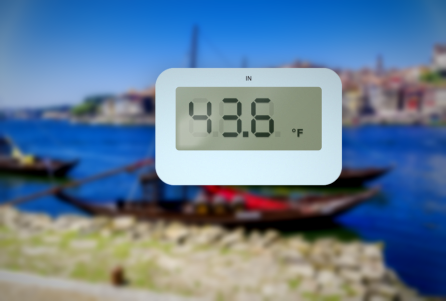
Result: 43.6°F
